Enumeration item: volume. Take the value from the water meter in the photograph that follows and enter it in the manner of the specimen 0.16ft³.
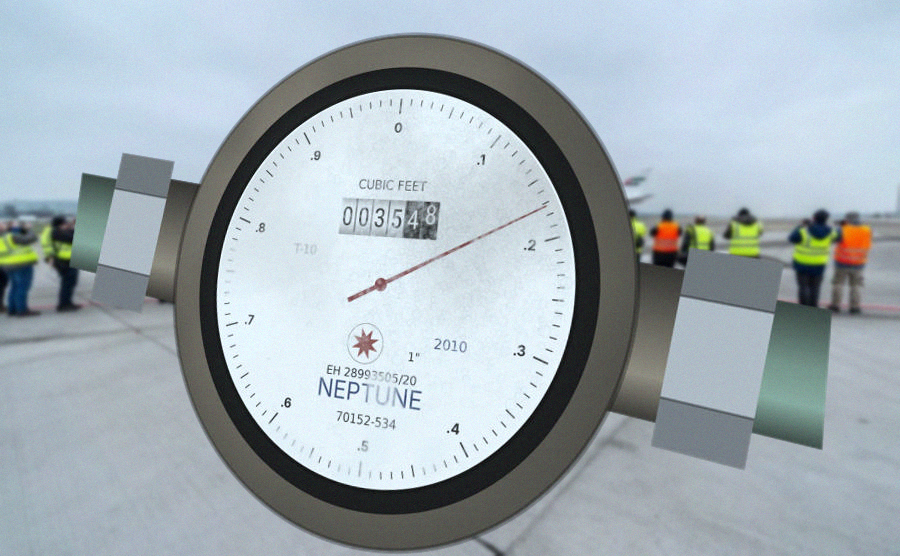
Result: 3548.17ft³
